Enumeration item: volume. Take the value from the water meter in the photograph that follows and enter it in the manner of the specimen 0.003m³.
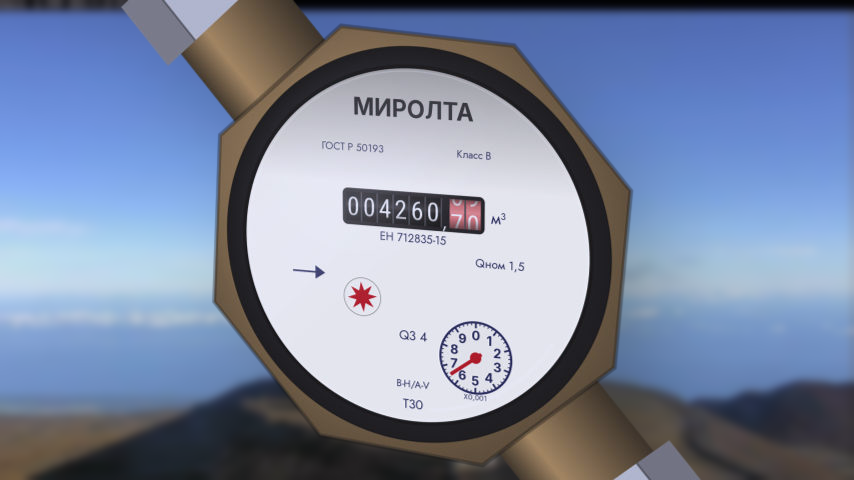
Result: 4260.696m³
